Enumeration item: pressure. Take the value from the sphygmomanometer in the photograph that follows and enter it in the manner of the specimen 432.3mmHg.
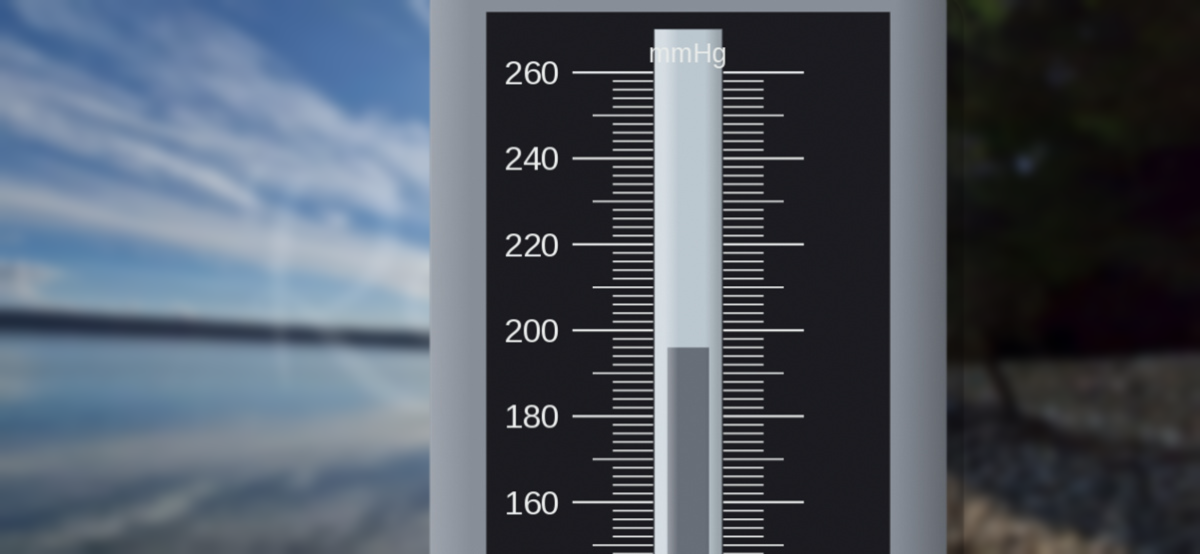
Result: 196mmHg
